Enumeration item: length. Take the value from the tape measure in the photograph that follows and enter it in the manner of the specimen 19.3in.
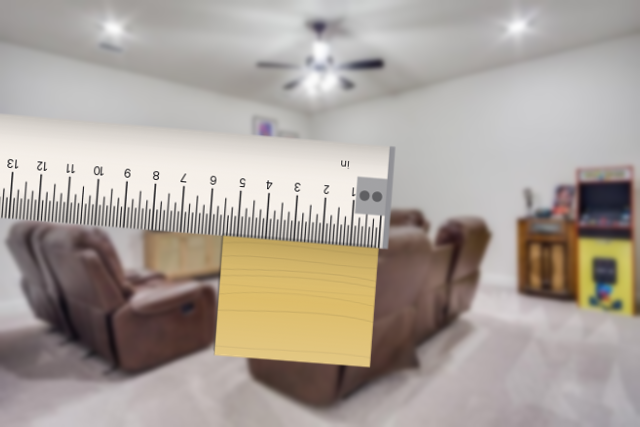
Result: 5.5in
